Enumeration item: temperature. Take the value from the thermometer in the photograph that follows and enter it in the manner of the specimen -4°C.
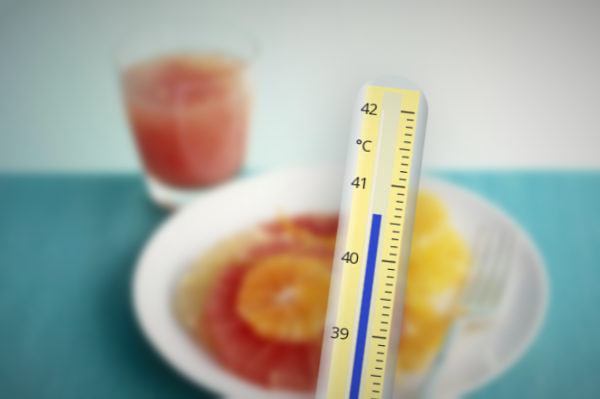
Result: 40.6°C
